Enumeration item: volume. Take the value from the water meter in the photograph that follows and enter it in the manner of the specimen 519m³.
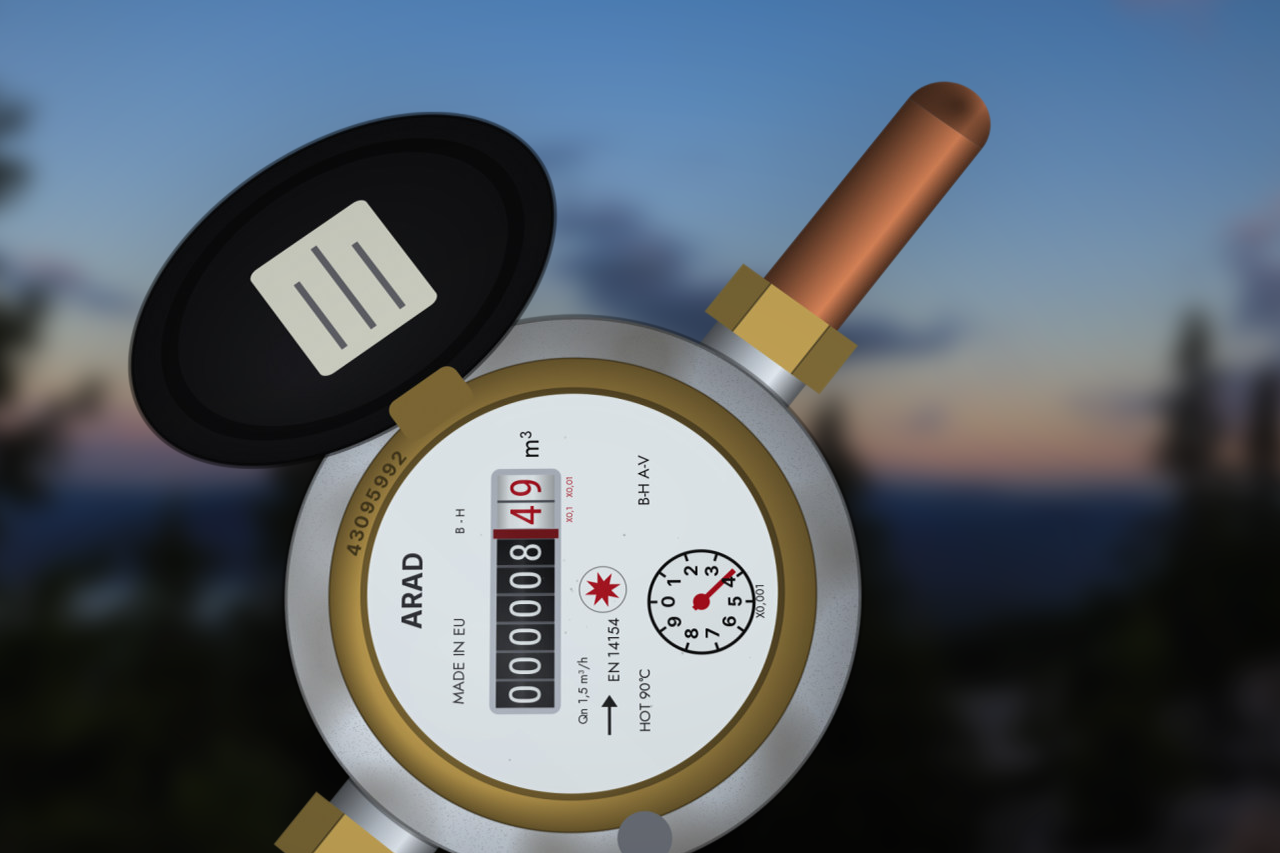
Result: 8.493m³
